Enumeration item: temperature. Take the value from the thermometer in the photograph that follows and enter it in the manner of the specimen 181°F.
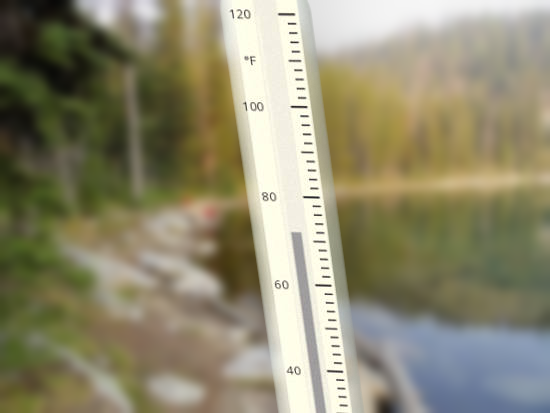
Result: 72°F
